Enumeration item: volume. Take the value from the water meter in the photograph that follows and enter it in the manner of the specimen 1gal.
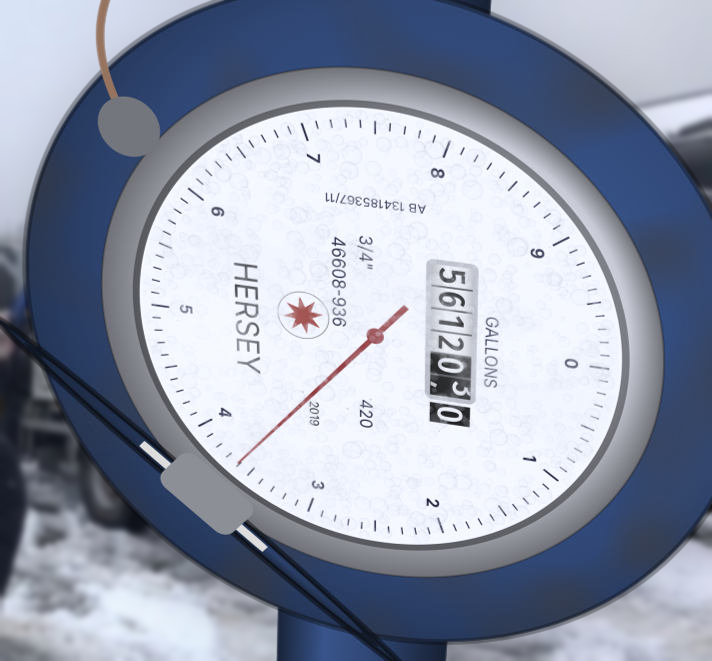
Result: 5612033.6gal
